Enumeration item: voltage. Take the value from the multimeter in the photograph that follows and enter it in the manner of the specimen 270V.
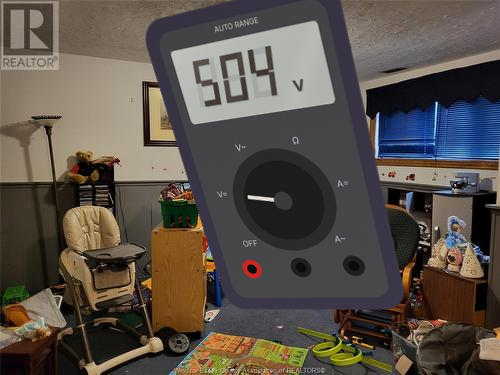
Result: 504V
